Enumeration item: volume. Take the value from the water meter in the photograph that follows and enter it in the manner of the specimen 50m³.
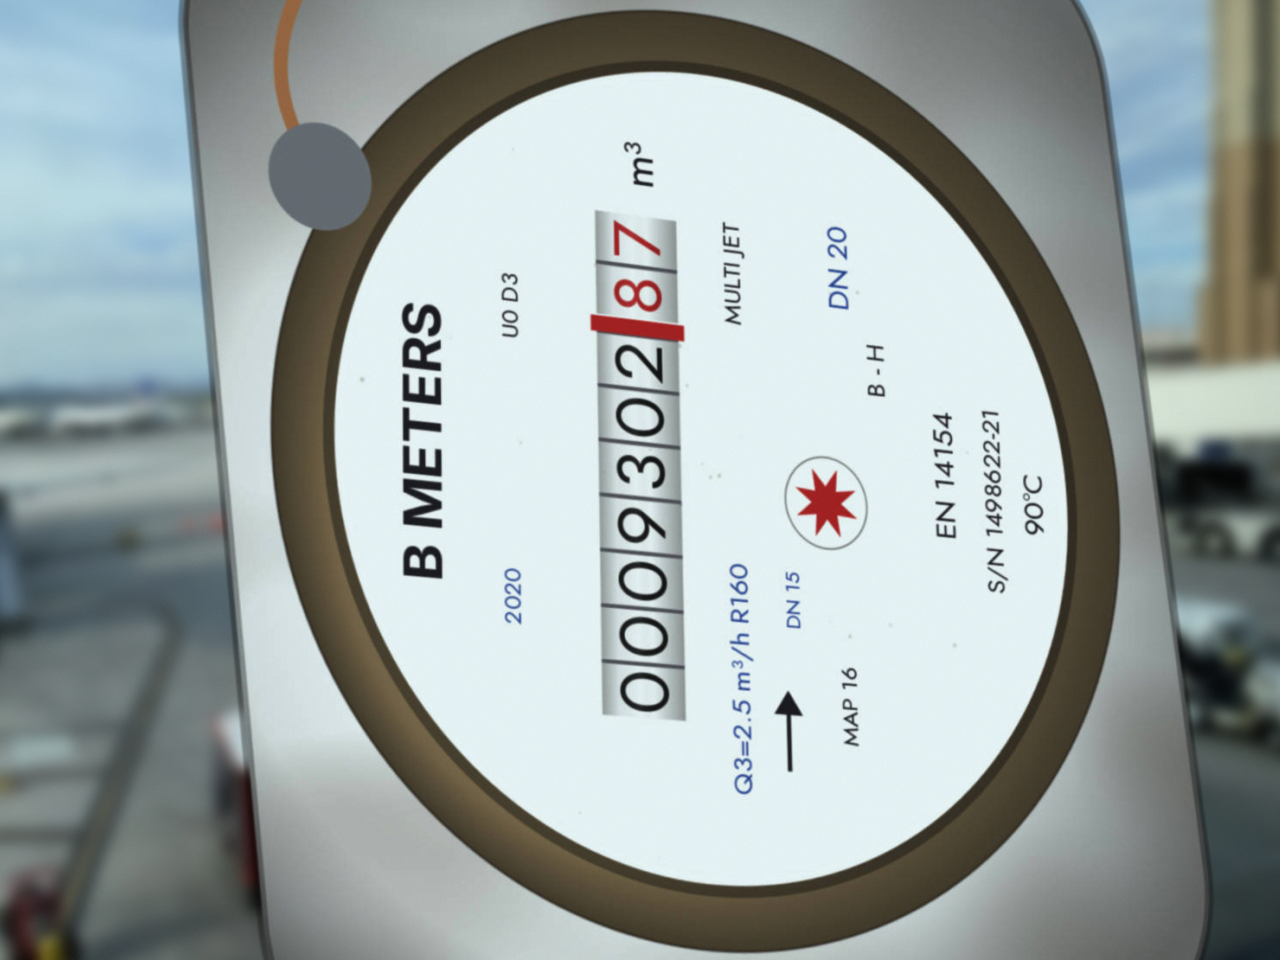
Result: 9302.87m³
